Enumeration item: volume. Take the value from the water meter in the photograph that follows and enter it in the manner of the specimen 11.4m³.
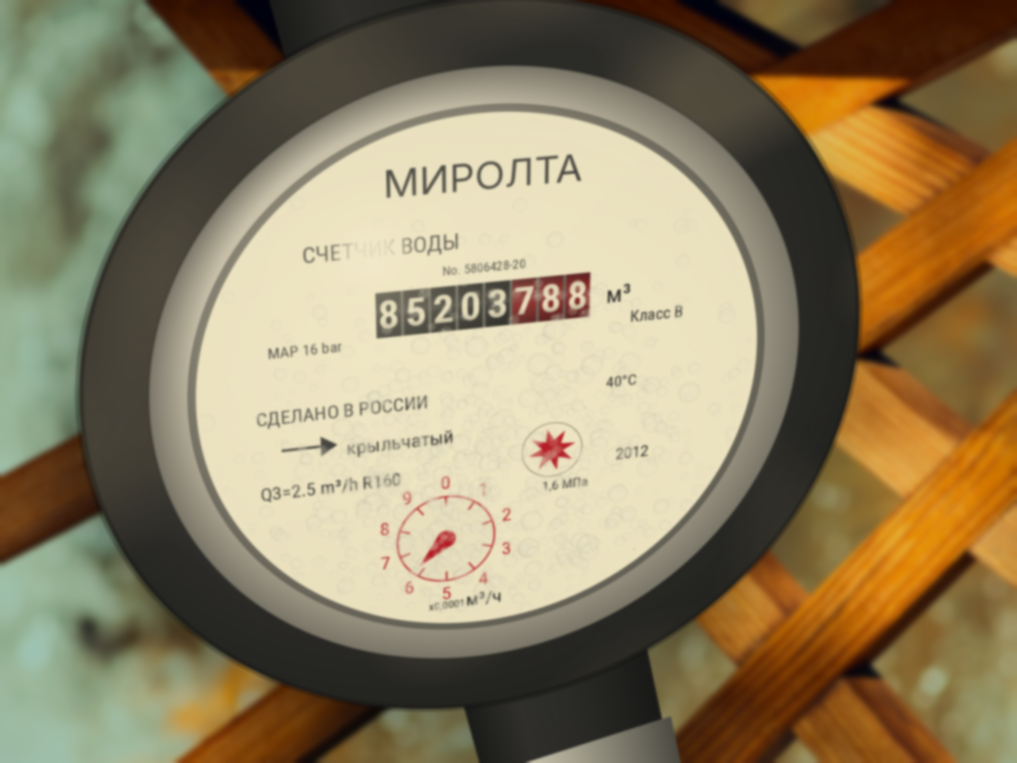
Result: 85203.7886m³
